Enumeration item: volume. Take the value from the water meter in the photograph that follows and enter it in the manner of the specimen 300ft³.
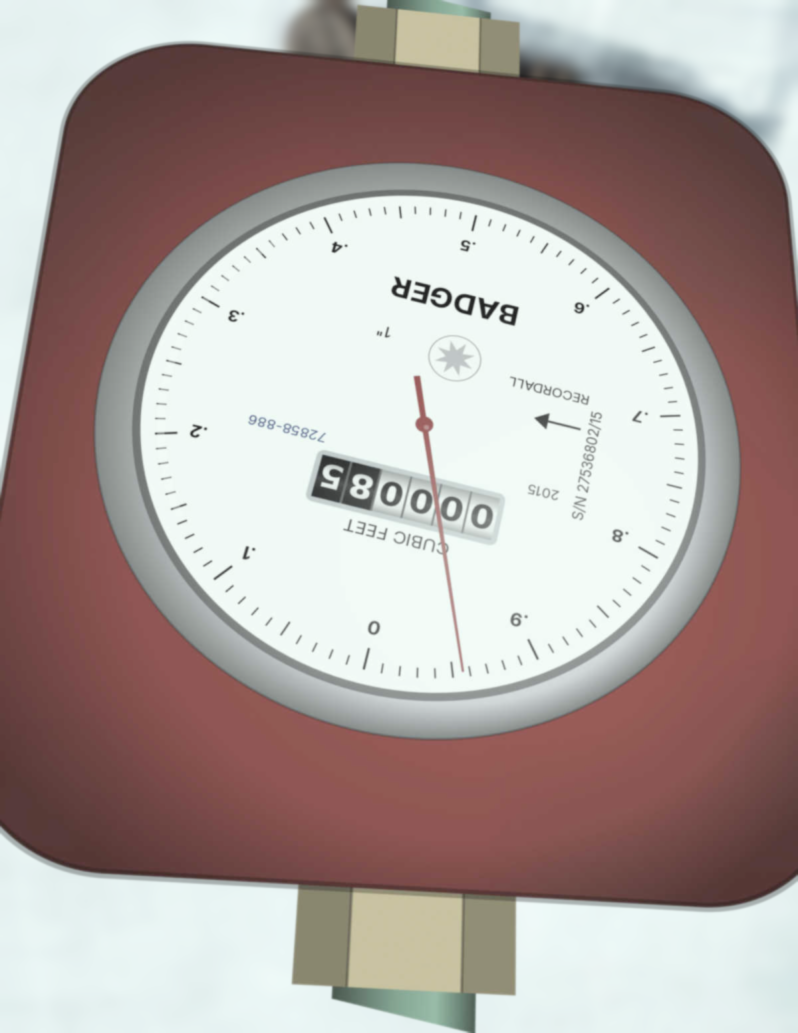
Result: 84.94ft³
